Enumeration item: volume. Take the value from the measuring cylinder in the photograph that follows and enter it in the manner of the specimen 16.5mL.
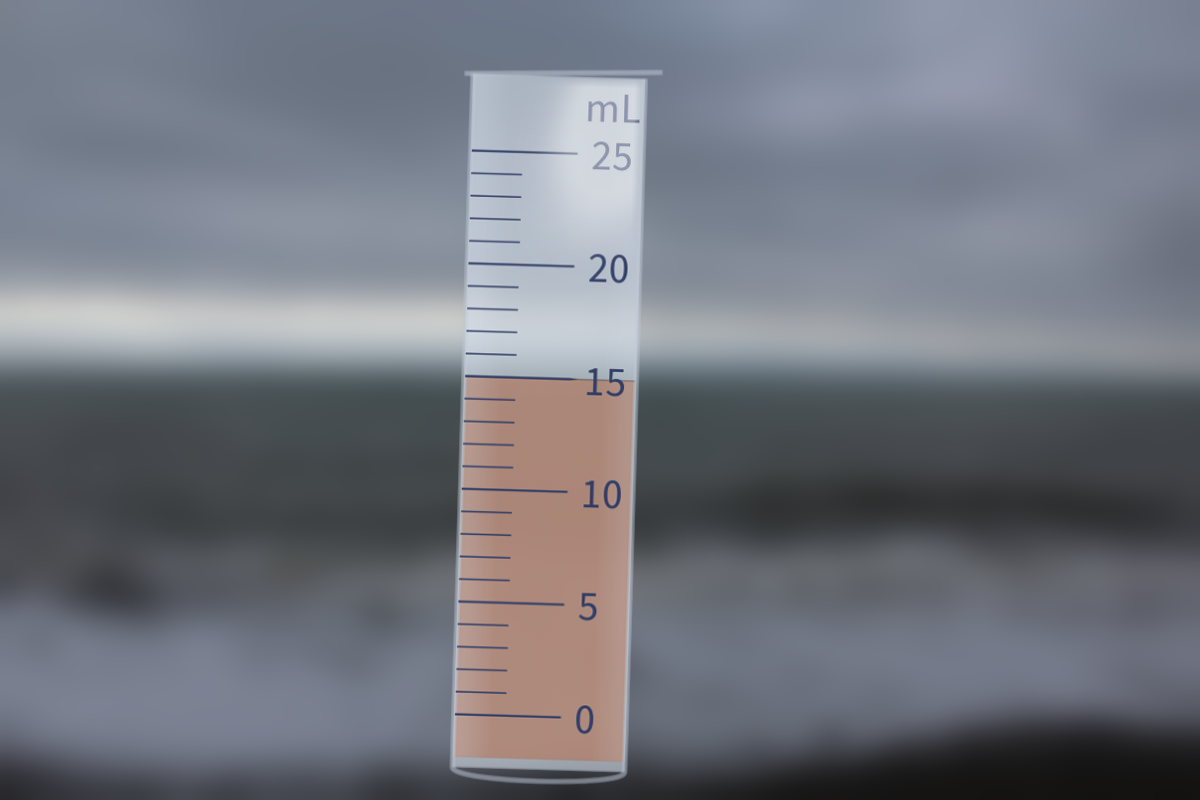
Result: 15mL
